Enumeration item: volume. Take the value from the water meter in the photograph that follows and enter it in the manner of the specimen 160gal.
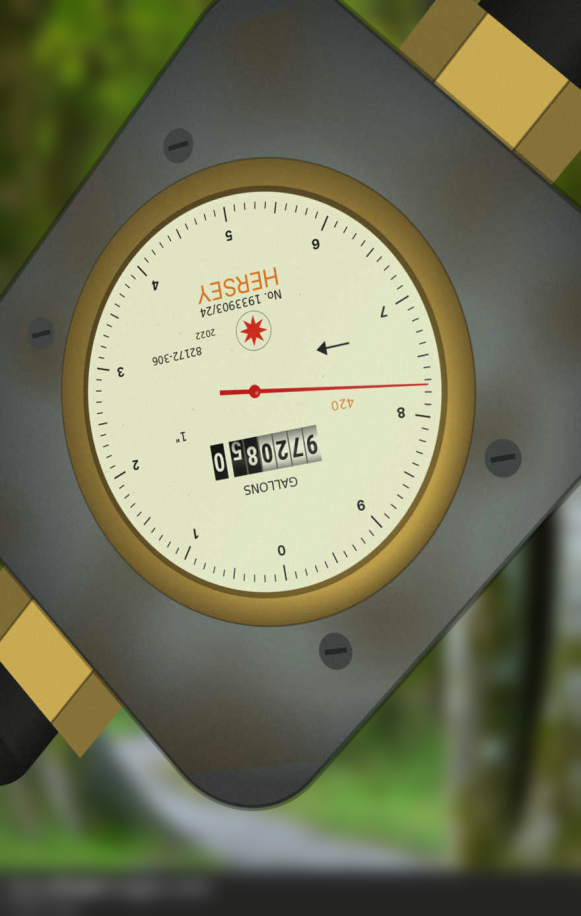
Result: 9720847.7gal
